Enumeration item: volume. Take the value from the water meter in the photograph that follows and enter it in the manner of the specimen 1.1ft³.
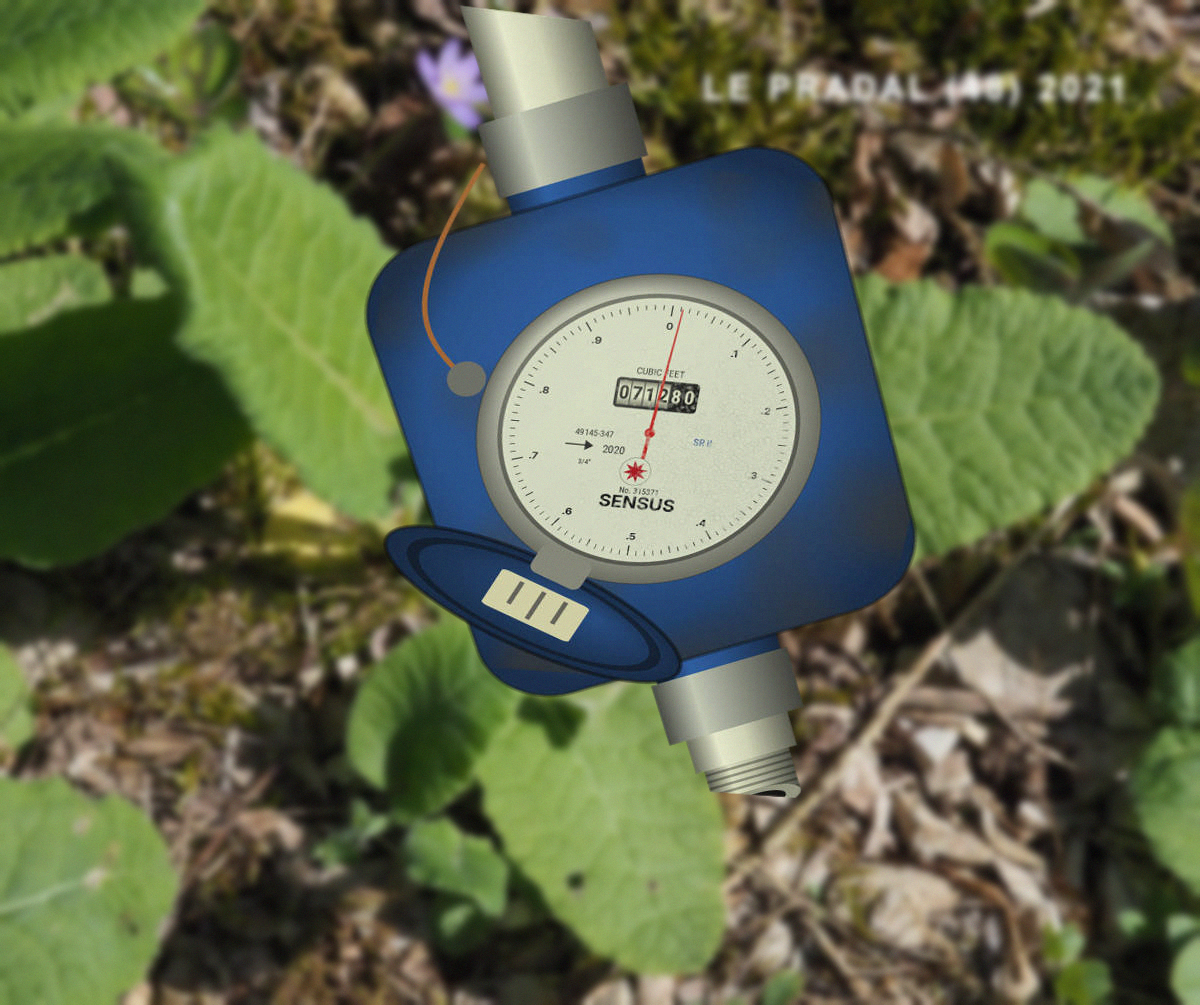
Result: 71280.01ft³
